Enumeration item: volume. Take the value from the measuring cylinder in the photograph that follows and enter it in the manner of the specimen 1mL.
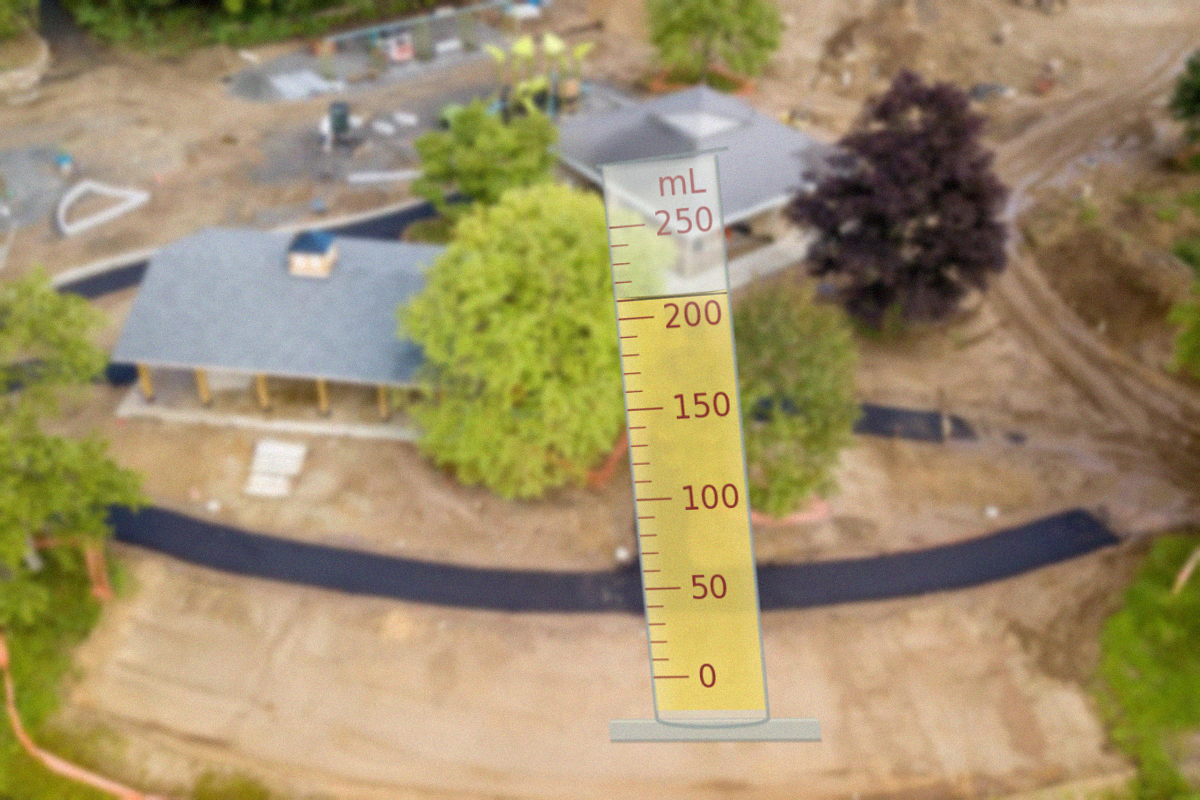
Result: 210mL
